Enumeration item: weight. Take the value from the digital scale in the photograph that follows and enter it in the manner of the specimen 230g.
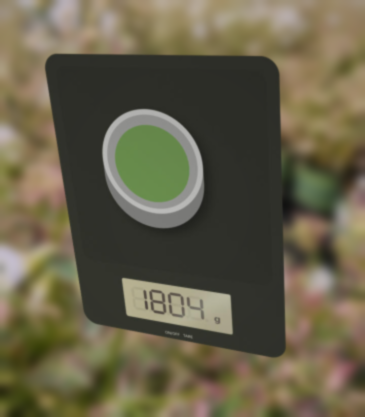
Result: 1804g
